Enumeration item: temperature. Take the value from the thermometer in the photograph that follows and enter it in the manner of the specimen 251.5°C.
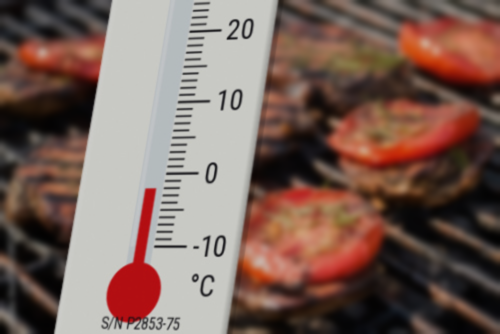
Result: -2°C
